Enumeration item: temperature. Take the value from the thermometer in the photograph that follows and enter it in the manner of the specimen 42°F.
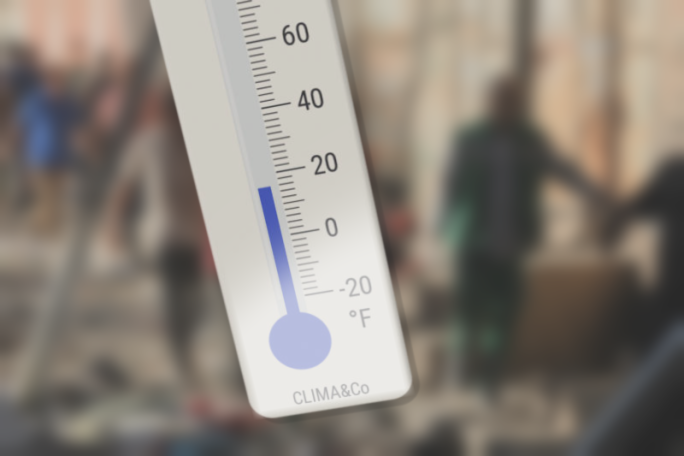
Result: 16°F
